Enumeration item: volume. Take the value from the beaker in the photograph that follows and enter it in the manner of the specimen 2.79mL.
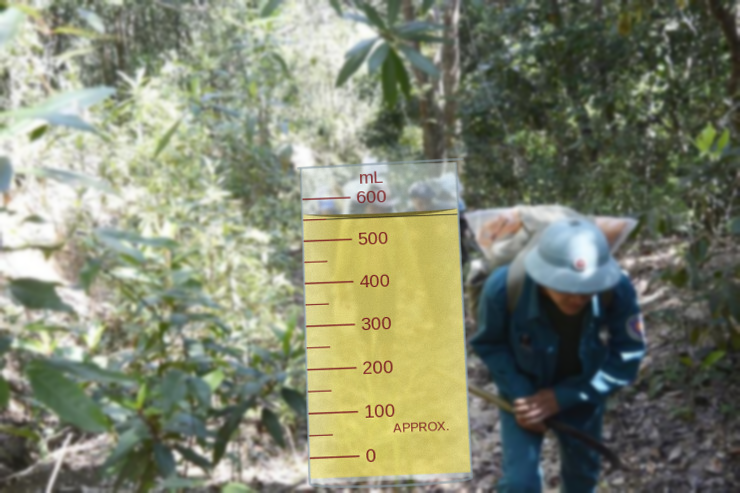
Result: 550mL
